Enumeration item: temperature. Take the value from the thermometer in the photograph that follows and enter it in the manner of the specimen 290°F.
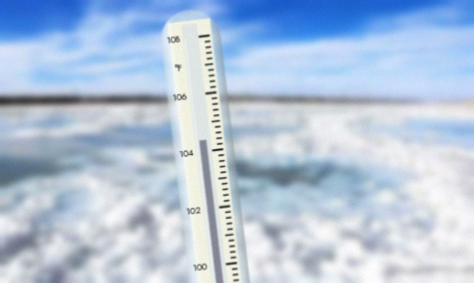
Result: 104.4°F
